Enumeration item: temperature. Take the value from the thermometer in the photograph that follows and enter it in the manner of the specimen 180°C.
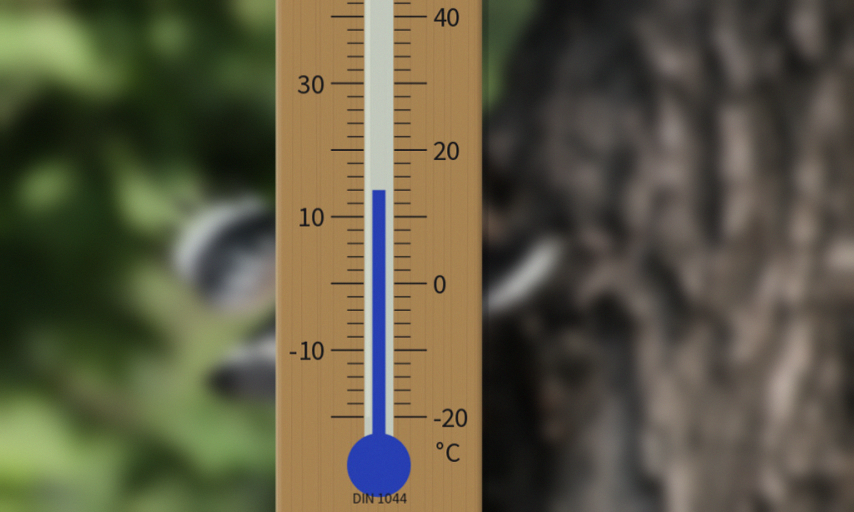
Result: 14°C
